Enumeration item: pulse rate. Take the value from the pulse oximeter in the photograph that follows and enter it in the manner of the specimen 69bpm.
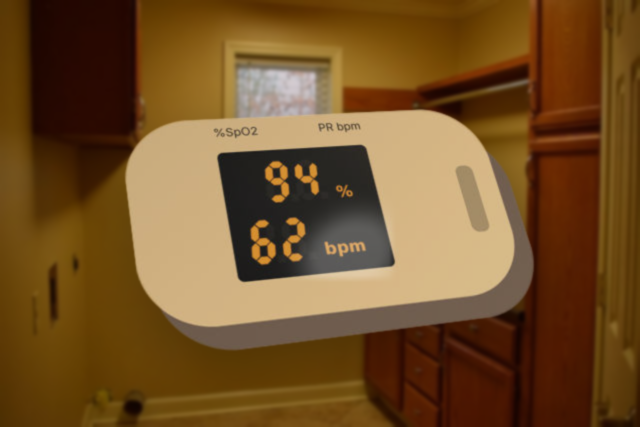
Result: 62bpm
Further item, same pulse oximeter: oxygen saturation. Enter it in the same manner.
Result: 94%
